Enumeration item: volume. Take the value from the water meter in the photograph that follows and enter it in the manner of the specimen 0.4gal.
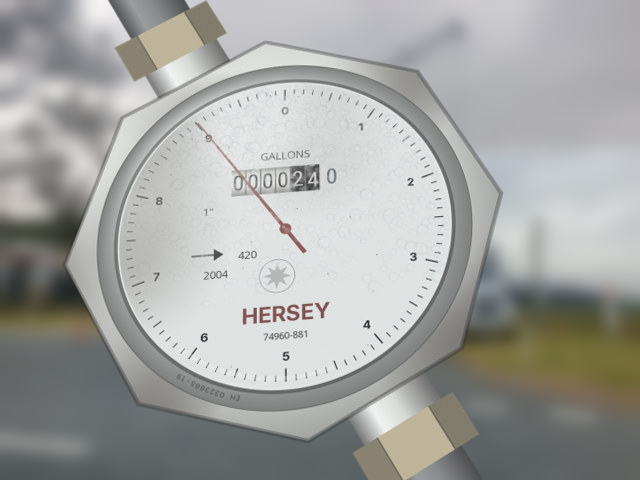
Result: 239.0gal
